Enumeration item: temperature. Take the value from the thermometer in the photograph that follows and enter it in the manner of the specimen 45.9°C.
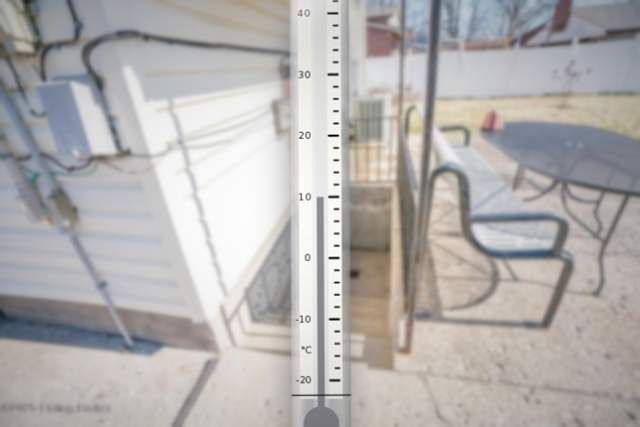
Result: 10°C
